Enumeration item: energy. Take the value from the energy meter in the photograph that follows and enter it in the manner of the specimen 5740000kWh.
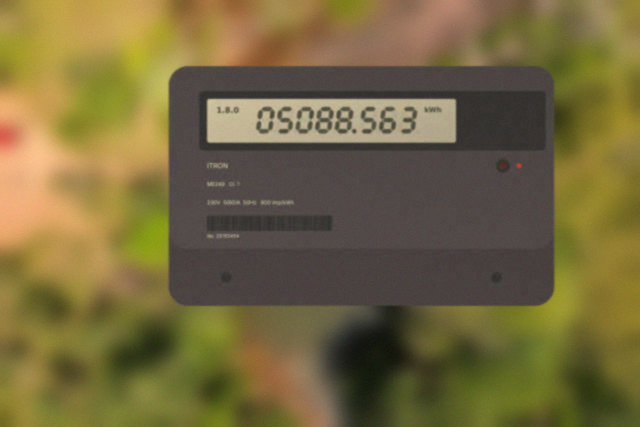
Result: 5088.563kWh
